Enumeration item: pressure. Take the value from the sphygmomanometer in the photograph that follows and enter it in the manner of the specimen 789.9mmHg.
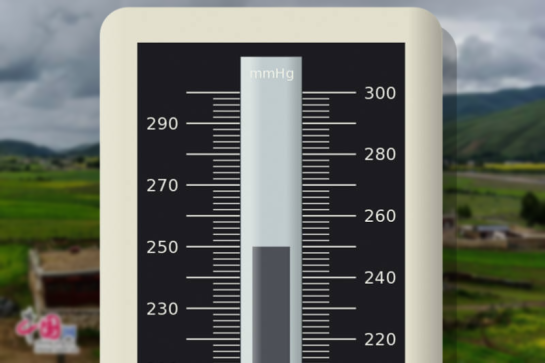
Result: 250mmHg
